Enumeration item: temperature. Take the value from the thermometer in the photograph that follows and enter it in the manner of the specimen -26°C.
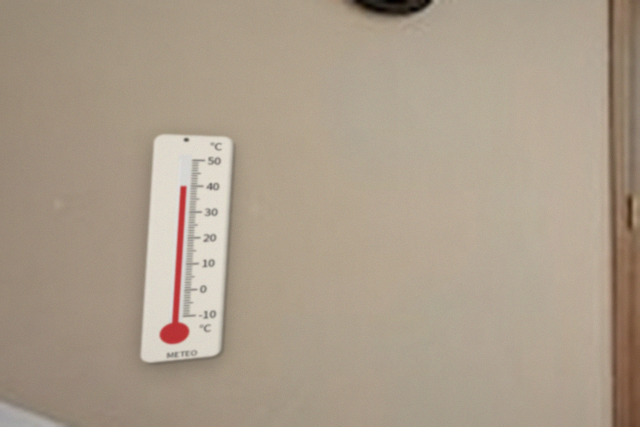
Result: 40°C
